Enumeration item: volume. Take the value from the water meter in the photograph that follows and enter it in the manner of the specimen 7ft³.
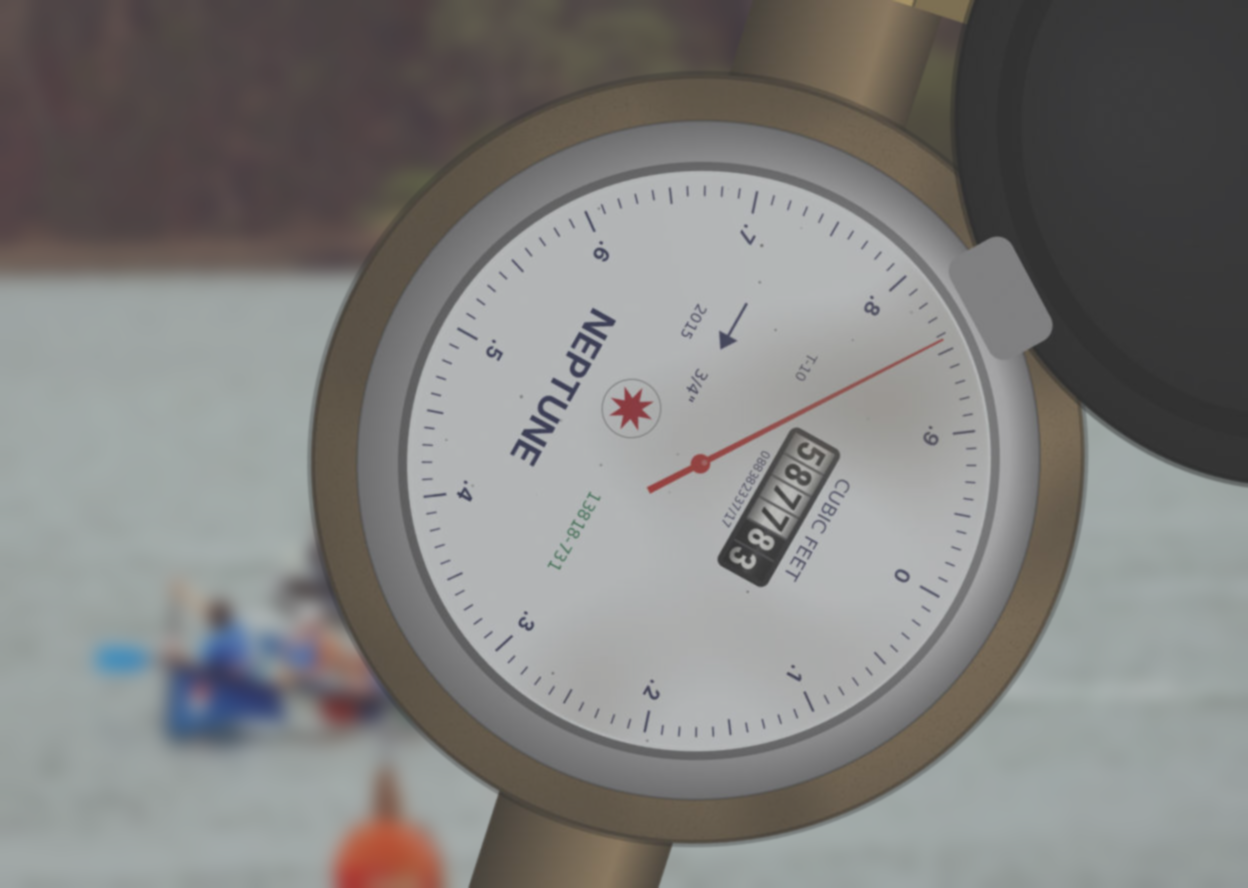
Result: 587782.84ft³
